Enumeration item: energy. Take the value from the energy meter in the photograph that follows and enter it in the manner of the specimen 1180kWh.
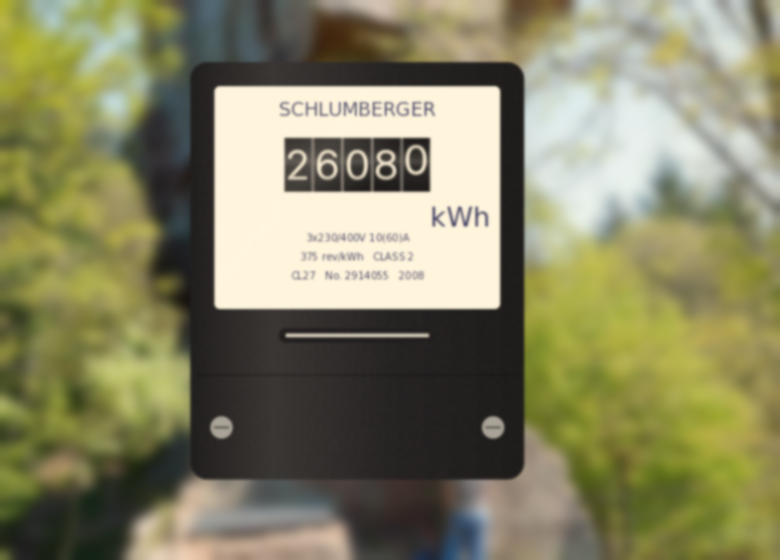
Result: 26080kWh
